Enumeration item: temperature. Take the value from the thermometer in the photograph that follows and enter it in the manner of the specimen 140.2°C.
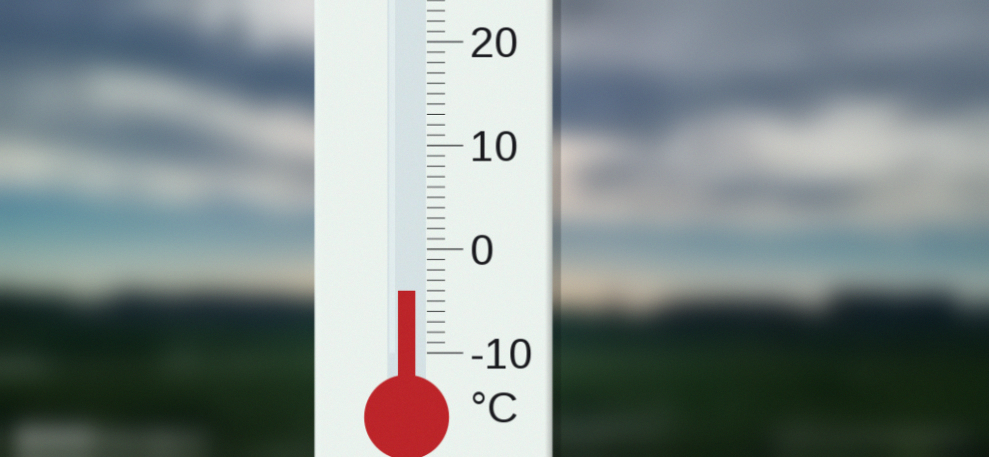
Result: -4°C
